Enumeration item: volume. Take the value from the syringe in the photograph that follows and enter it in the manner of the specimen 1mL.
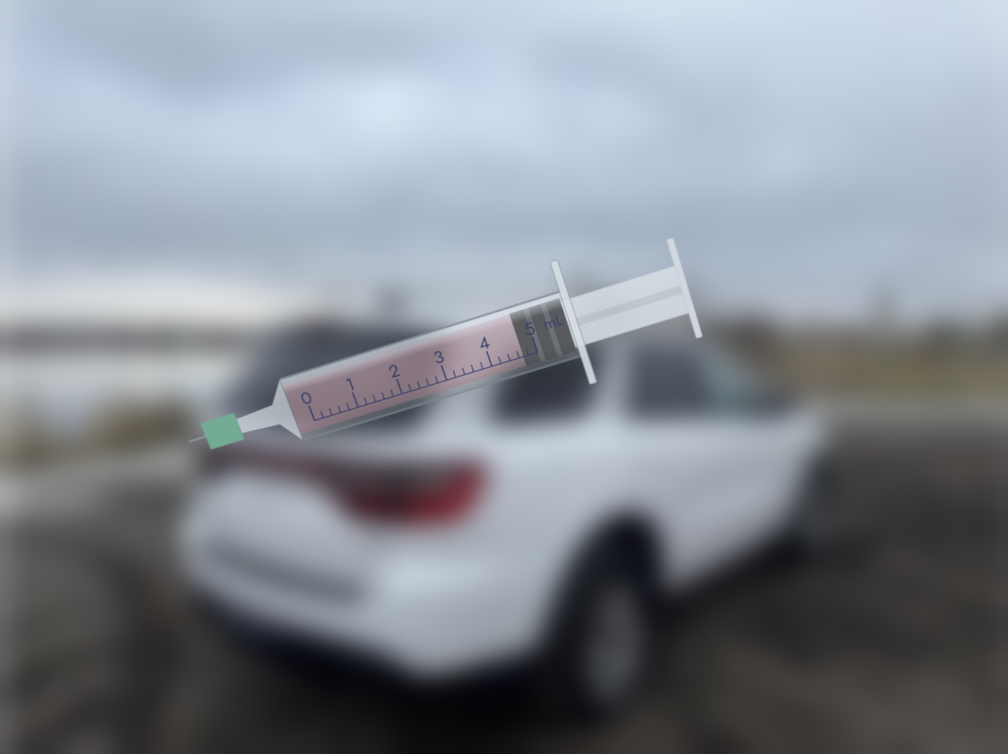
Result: 4.7mL
